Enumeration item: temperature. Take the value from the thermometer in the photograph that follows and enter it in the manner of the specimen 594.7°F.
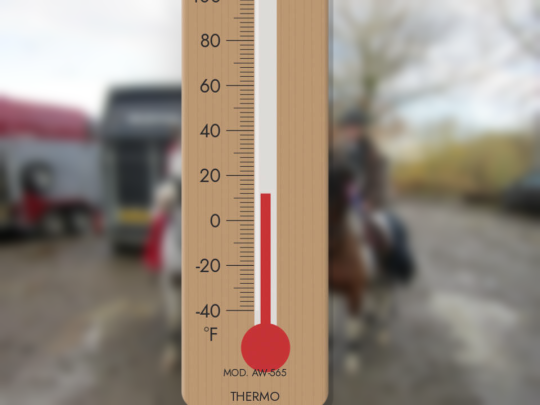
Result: 12°F
